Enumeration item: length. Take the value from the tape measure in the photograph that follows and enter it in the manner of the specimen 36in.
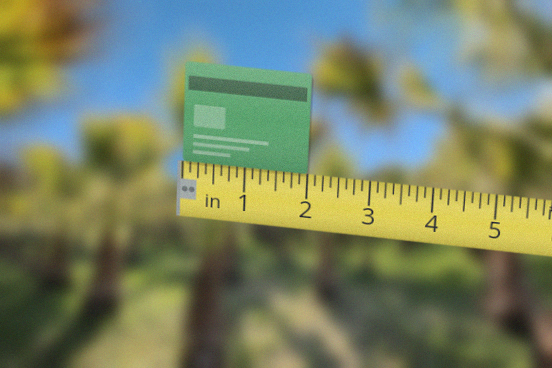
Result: 2in
